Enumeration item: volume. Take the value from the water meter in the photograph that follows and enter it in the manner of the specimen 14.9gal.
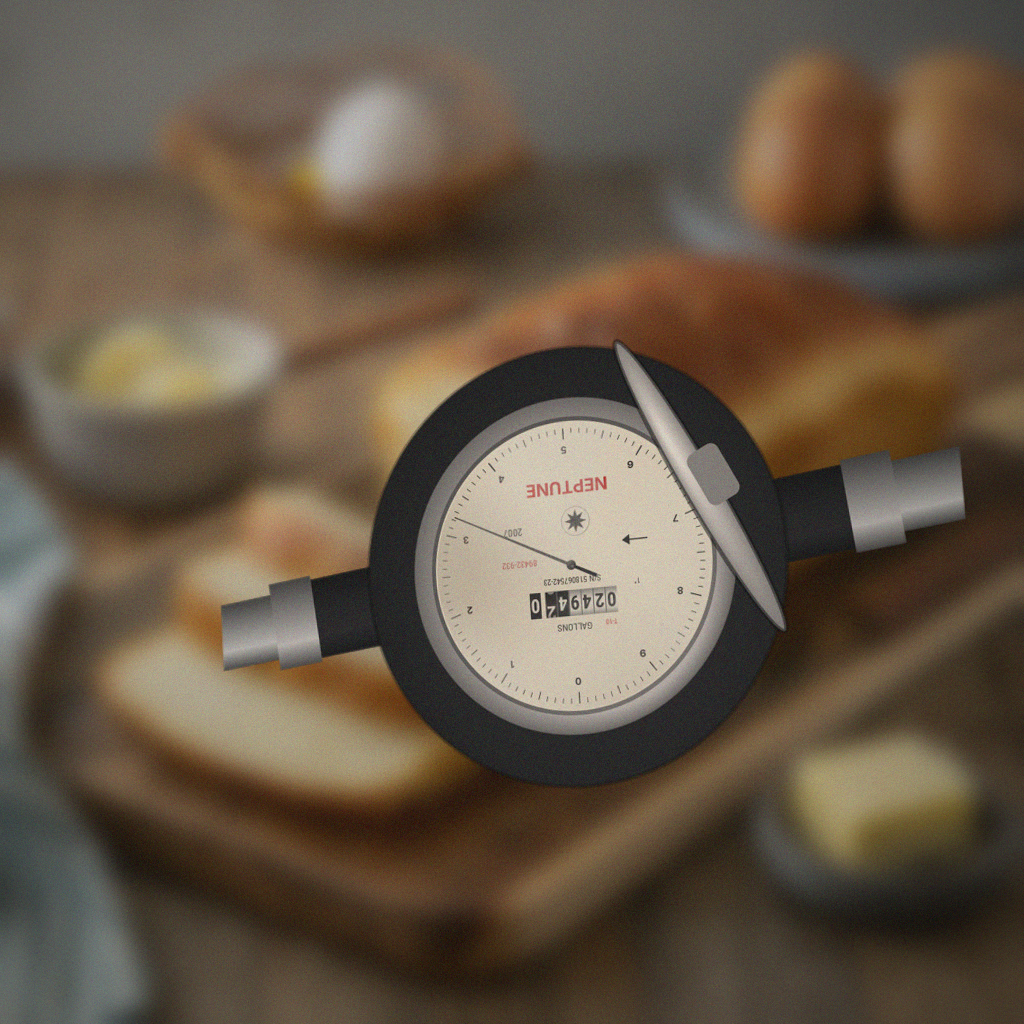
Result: 249423.2gal
